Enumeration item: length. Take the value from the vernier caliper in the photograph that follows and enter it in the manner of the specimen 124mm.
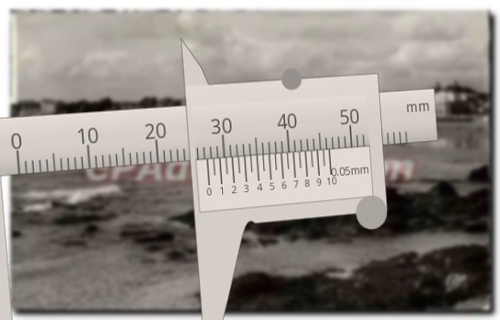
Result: 27.4mm
